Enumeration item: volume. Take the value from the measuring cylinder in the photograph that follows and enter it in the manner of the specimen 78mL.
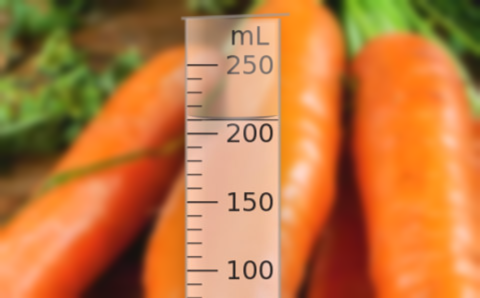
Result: 210mL
